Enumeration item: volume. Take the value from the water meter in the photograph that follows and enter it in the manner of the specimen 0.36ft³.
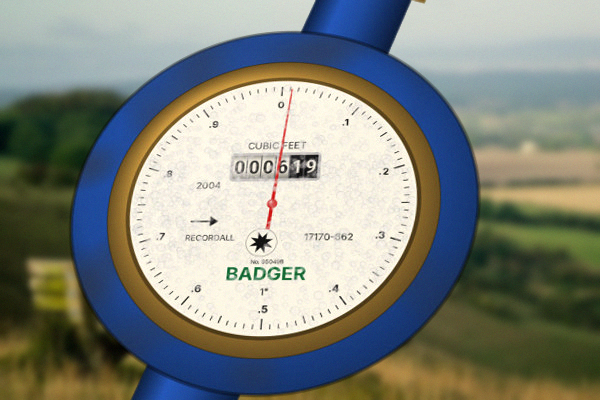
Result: 619.01ft³
